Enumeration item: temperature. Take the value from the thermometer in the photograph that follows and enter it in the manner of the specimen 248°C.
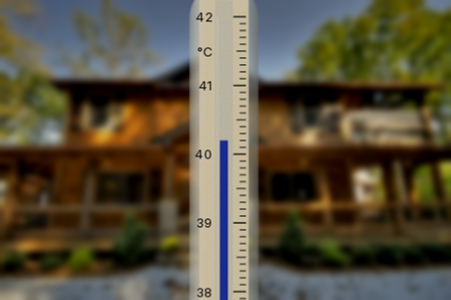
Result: 40.2°C
